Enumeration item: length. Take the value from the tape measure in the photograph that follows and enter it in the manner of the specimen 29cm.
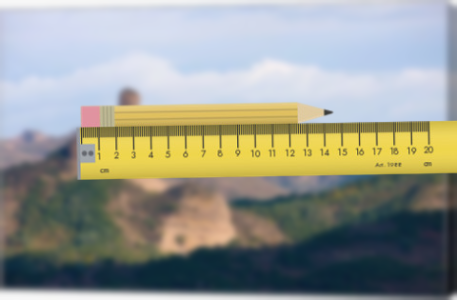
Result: 14.5cm
